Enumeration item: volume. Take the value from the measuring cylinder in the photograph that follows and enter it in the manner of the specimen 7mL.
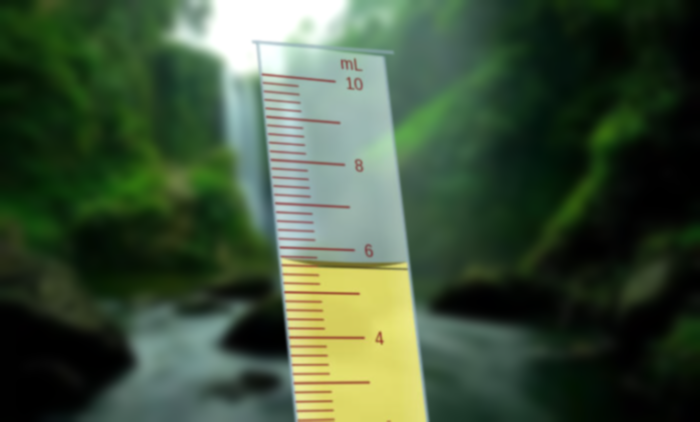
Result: 5.6mL
